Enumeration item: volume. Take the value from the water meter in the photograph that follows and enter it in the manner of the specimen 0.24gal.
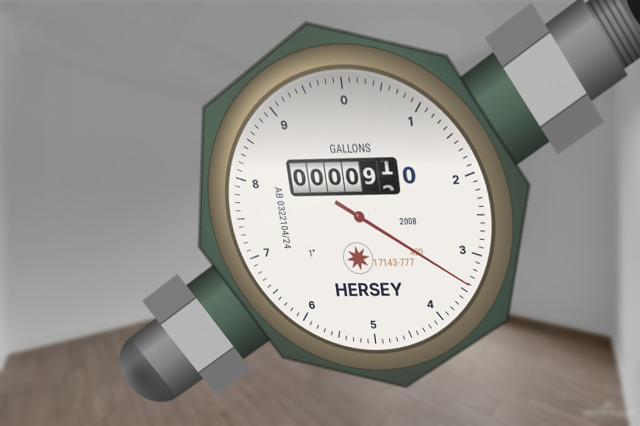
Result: 913.4gal
